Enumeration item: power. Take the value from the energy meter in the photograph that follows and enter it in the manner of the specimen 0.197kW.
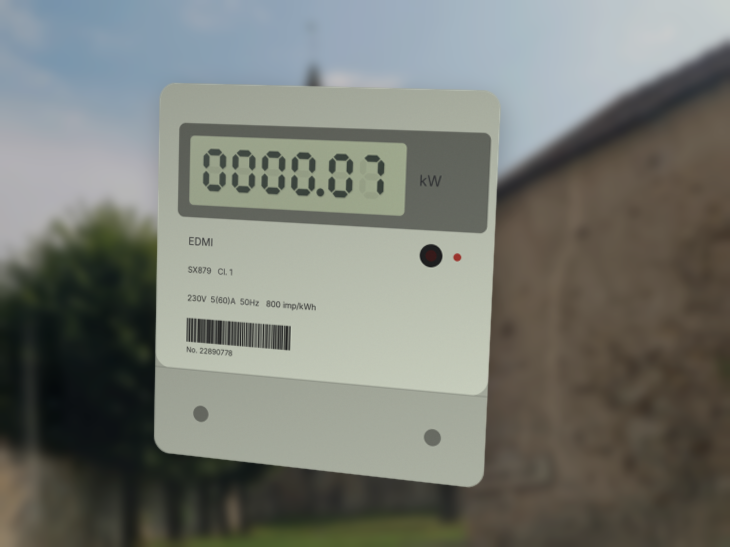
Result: 0.07kW
